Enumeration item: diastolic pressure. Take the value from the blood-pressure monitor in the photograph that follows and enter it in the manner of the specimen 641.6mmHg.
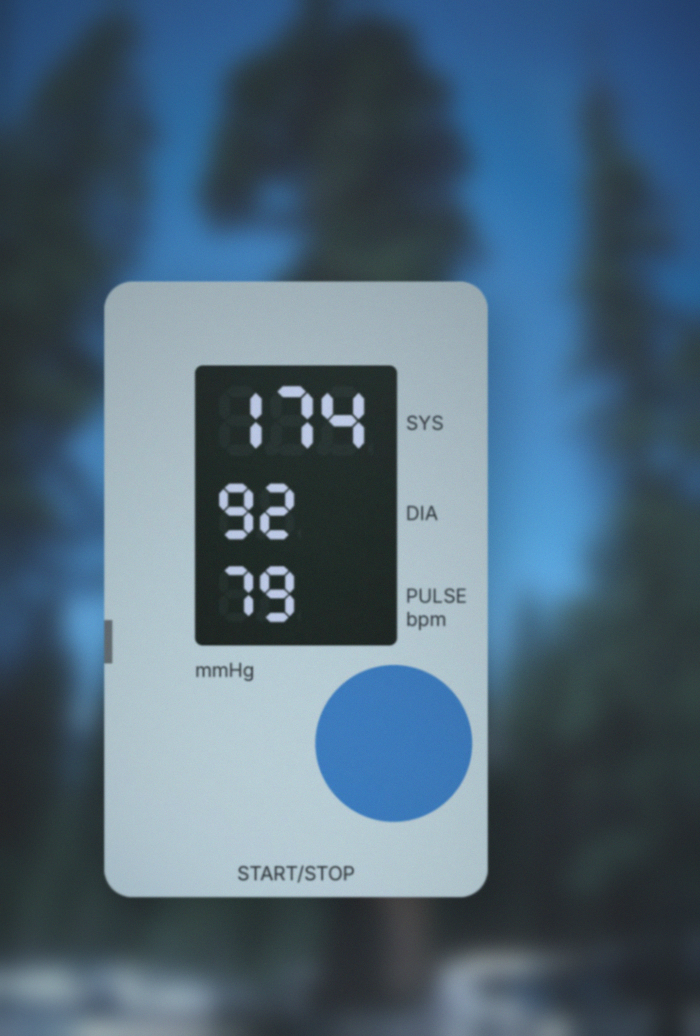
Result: 92mmHg
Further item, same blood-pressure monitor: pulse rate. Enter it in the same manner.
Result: 79bpm
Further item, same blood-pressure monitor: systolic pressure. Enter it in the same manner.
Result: 174mmHg
